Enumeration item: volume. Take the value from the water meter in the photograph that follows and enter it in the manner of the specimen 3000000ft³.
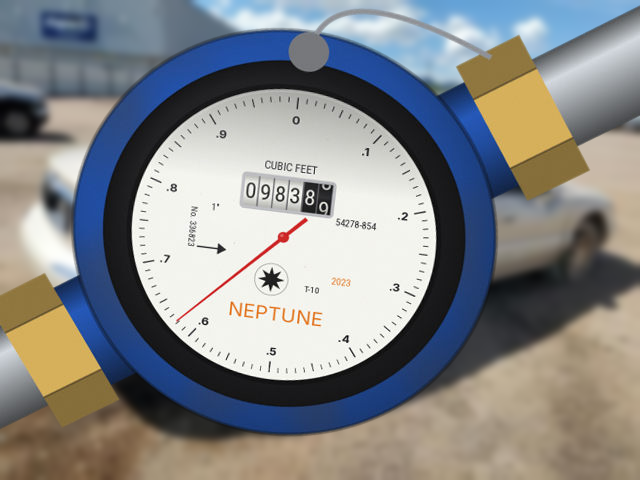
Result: 98388.62ft³
